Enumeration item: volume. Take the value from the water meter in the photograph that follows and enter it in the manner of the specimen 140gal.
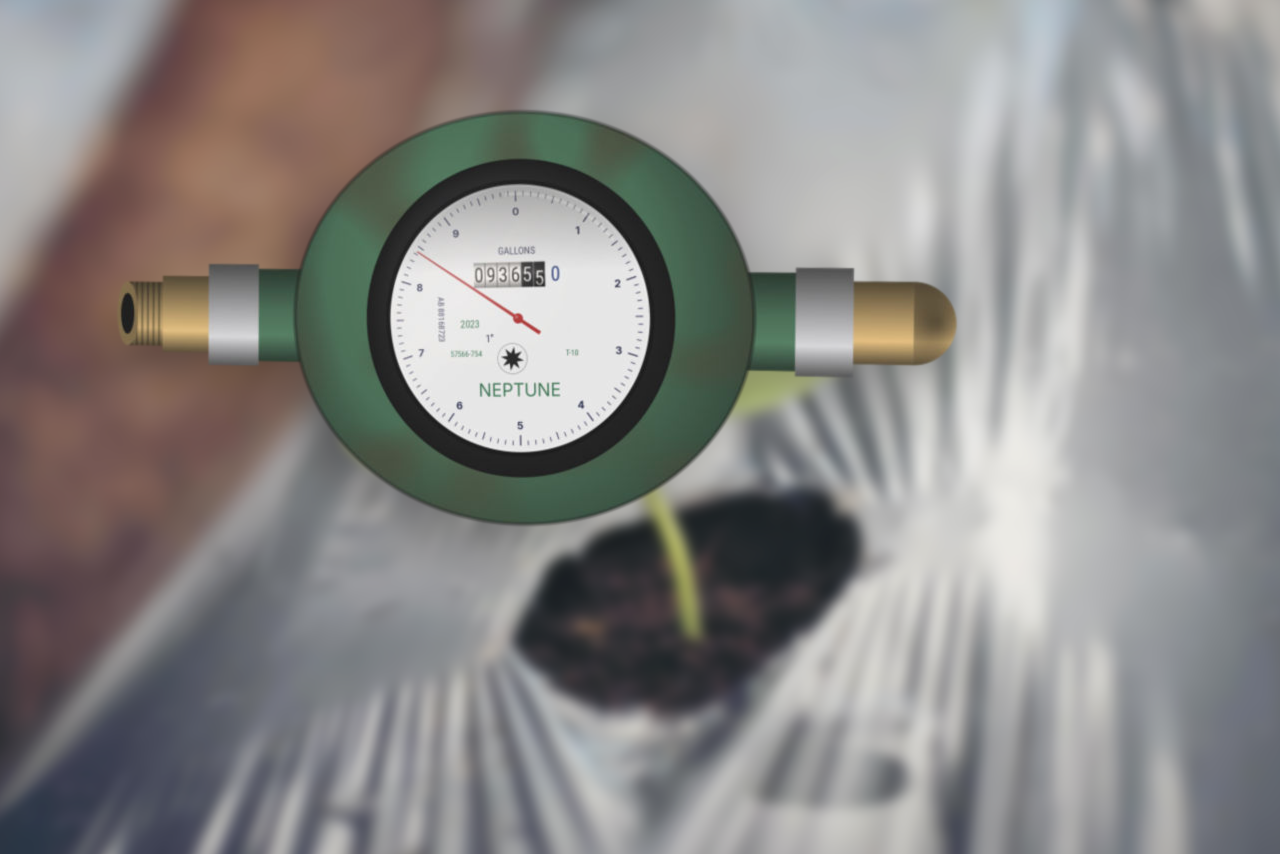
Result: 936548.4gal
